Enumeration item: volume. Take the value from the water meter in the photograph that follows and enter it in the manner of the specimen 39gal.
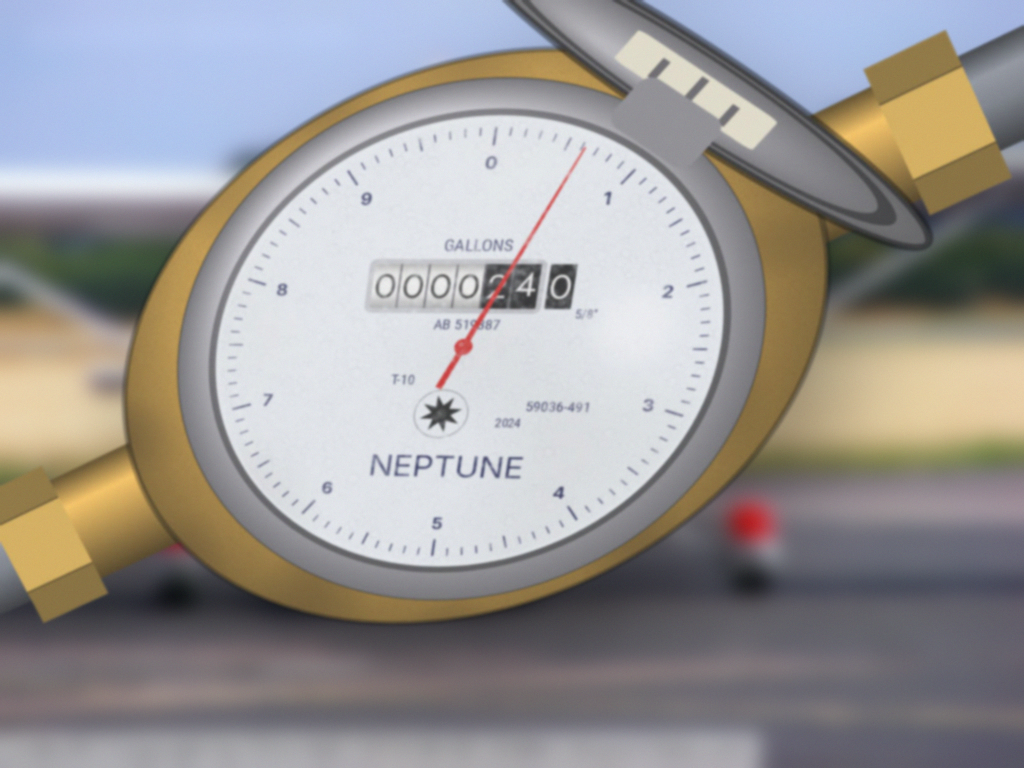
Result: 240.6gal
